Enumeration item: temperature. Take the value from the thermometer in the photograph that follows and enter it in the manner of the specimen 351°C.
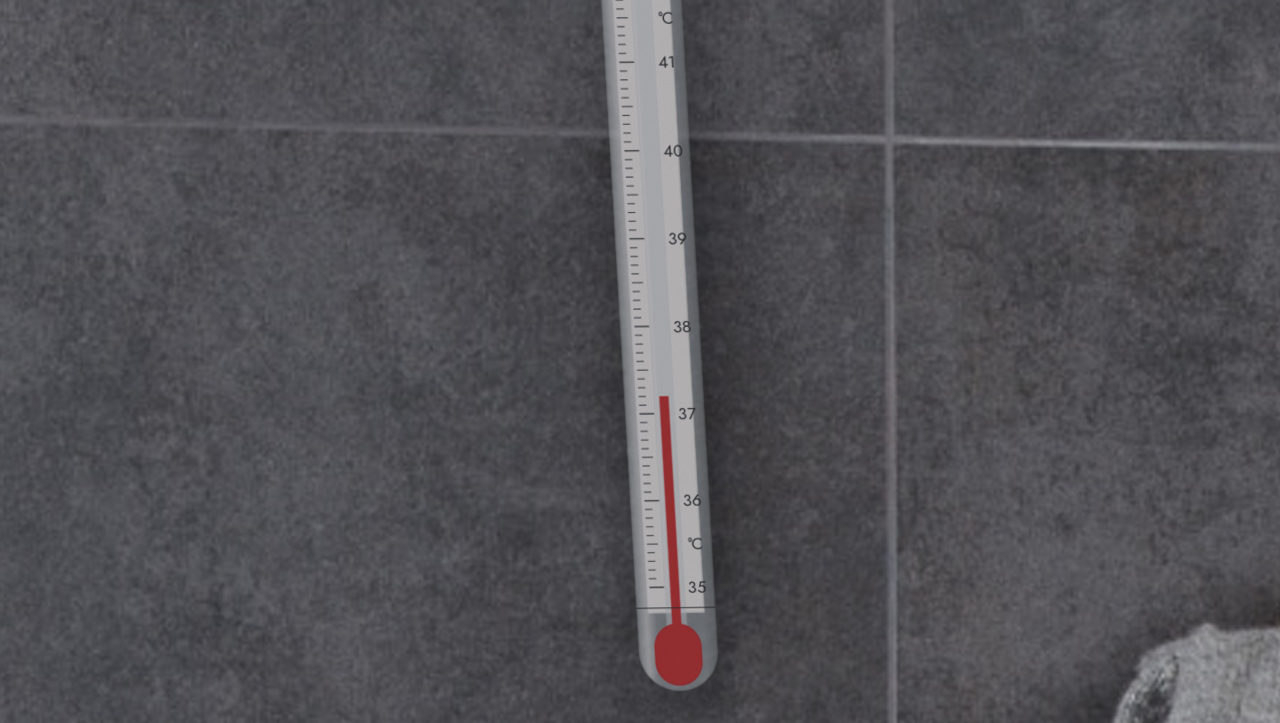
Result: 37.2°C
